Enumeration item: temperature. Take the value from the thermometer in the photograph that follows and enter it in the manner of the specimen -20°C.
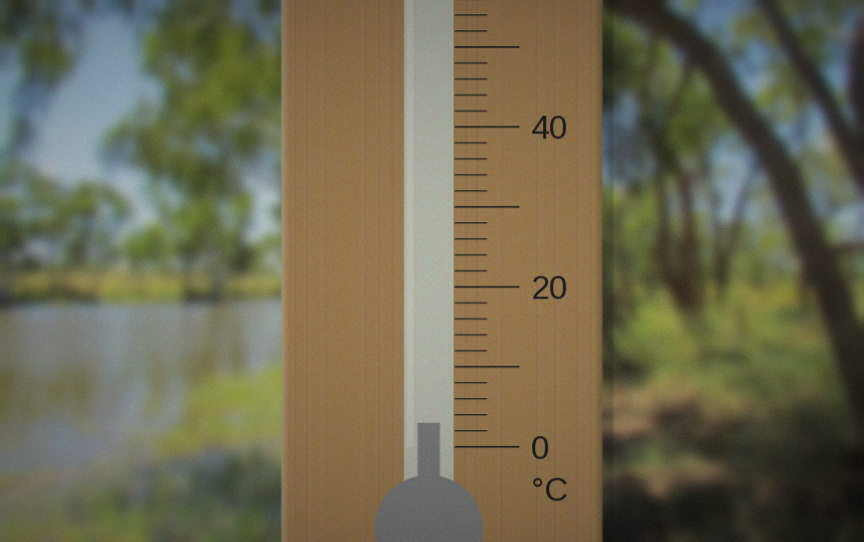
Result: 3°C
